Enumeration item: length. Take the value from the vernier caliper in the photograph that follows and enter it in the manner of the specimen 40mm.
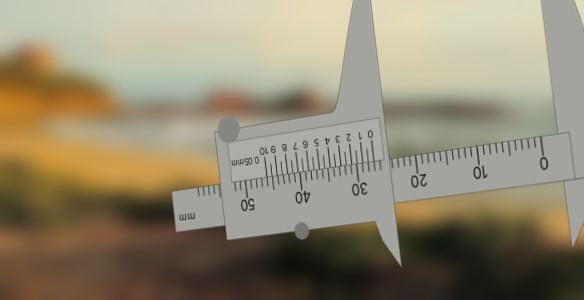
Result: 27.0mm
